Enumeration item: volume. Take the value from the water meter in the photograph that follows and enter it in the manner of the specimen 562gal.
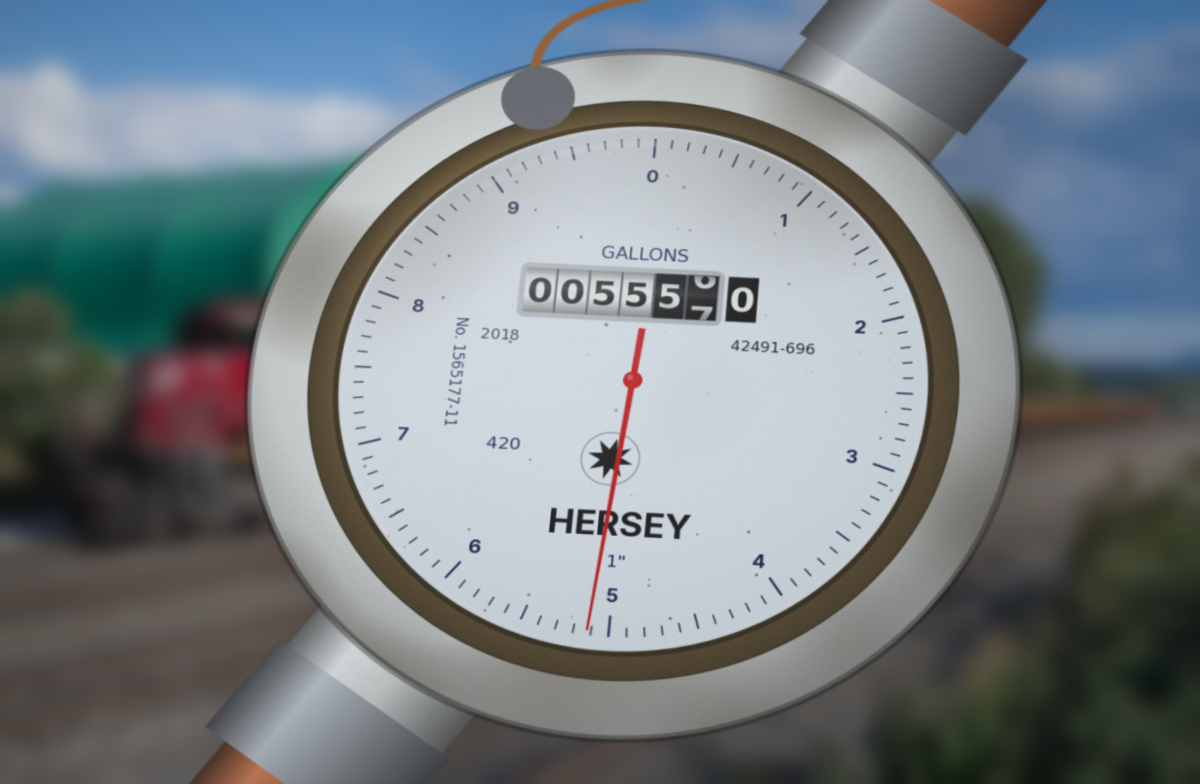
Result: 55565.1gal
